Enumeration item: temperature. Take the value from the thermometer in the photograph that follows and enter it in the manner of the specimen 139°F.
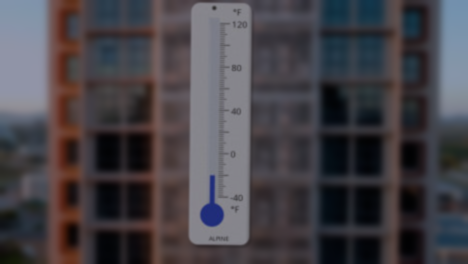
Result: -20°F
